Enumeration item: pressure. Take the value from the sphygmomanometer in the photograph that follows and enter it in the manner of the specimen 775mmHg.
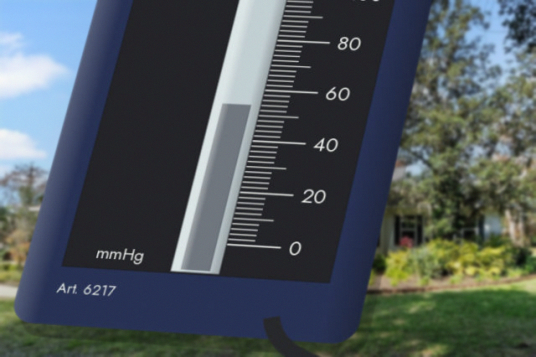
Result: 54mmHg
